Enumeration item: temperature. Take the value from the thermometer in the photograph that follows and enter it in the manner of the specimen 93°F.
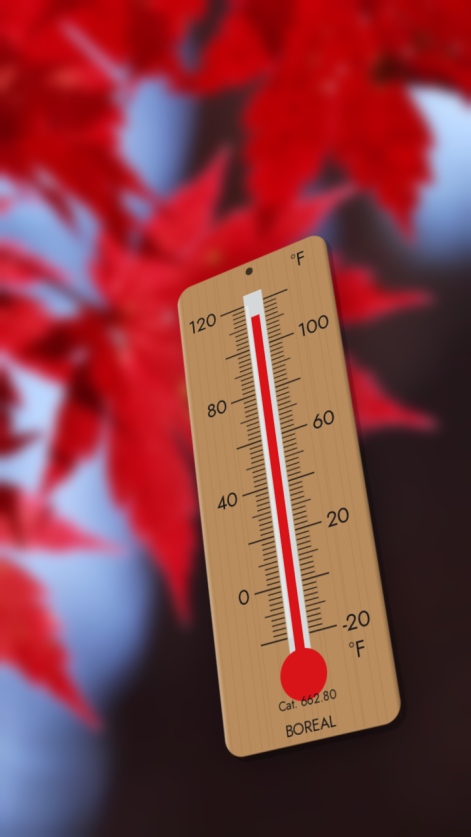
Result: 114°F
